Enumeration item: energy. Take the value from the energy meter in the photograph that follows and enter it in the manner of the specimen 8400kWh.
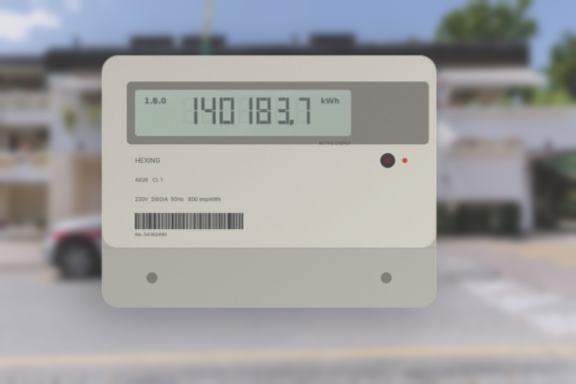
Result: 140183.7kWh
